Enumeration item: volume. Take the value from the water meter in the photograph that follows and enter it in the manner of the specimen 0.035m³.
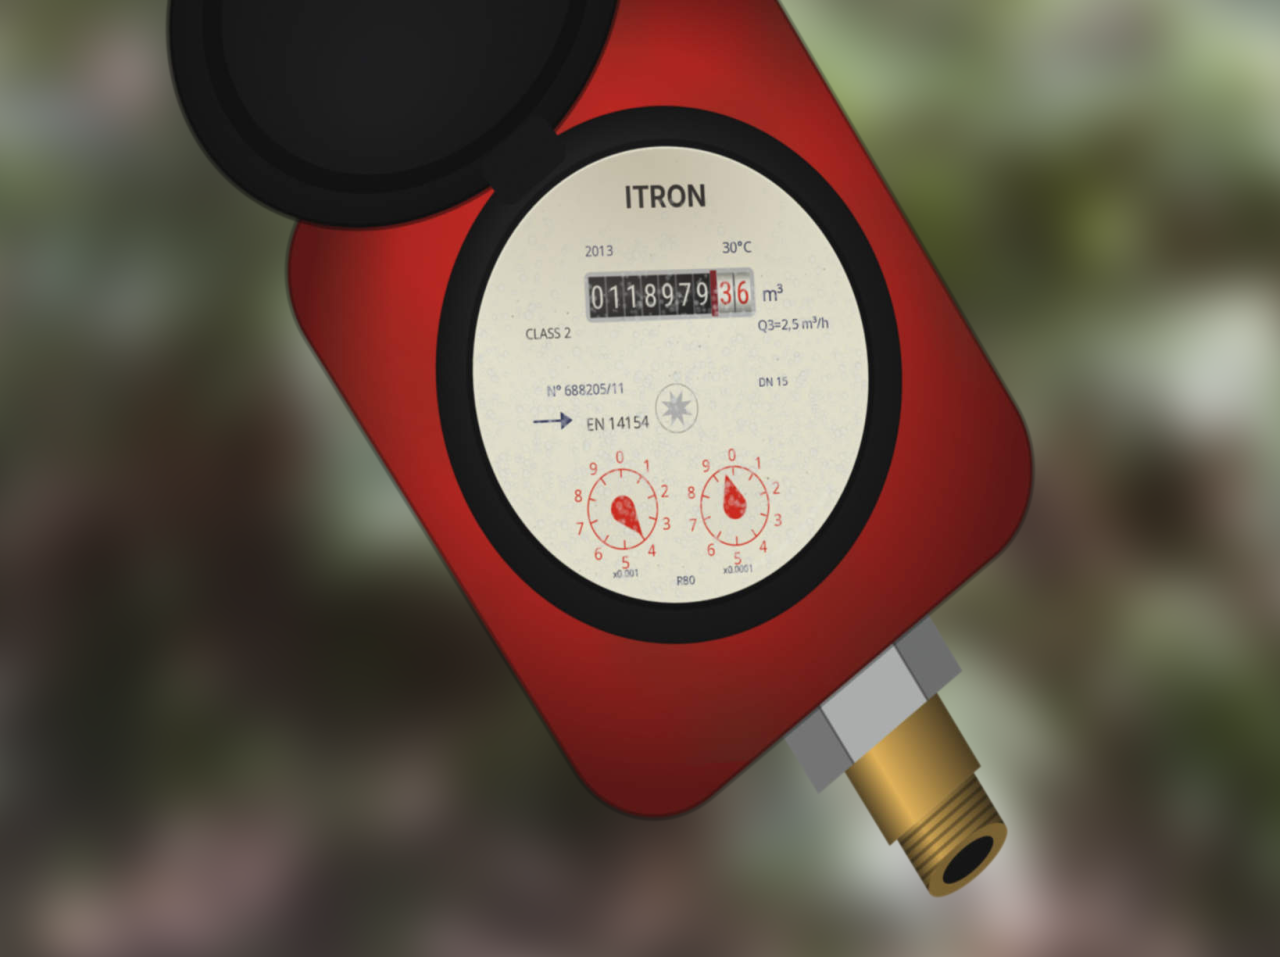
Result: 118979.3639m³
